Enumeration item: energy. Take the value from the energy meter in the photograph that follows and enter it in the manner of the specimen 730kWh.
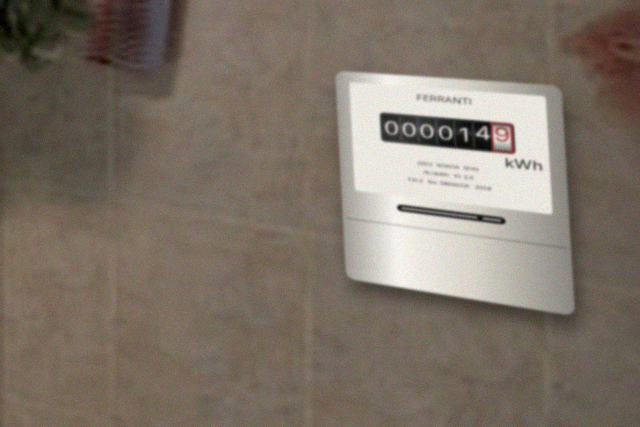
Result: 14.9kWh
